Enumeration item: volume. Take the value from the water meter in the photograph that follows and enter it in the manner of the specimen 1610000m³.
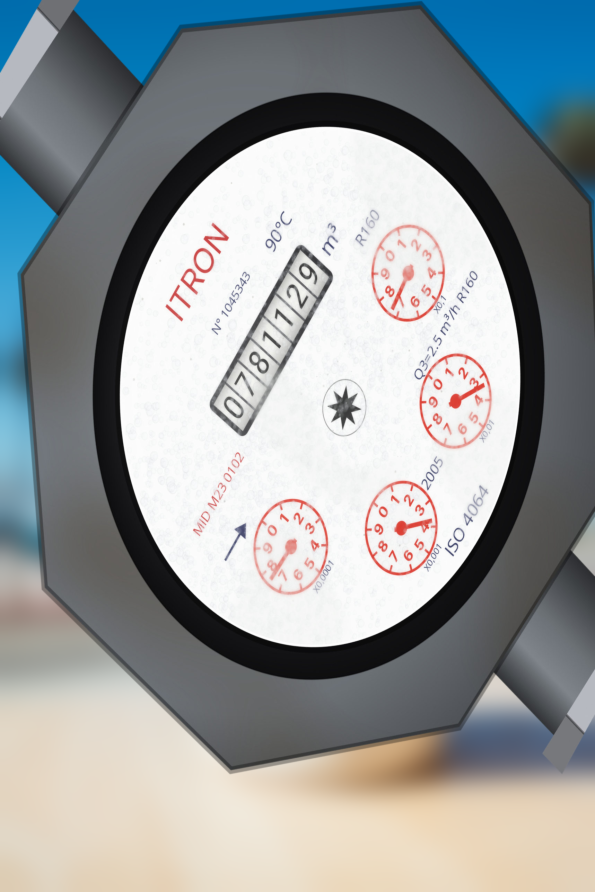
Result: 781129.7337m³
